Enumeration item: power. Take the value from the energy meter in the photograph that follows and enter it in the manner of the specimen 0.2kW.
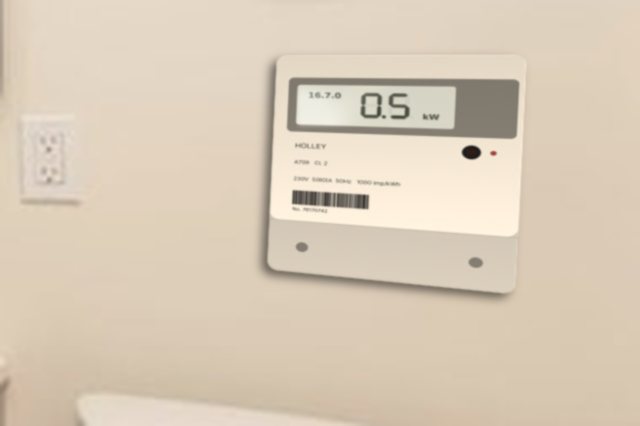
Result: 0.5kW
